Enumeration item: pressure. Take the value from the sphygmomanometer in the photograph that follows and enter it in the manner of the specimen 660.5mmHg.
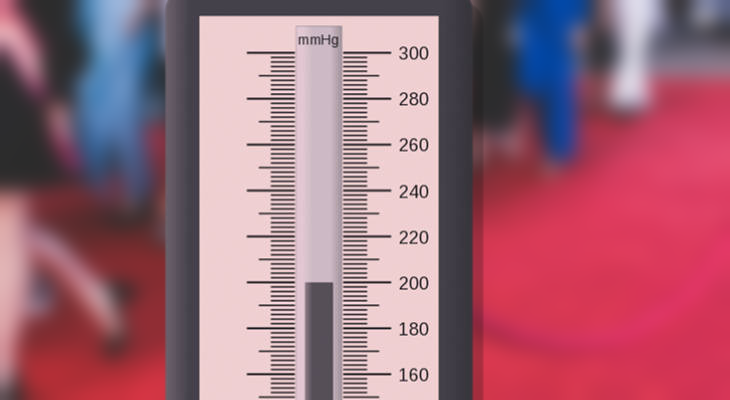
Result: 200mmHg
